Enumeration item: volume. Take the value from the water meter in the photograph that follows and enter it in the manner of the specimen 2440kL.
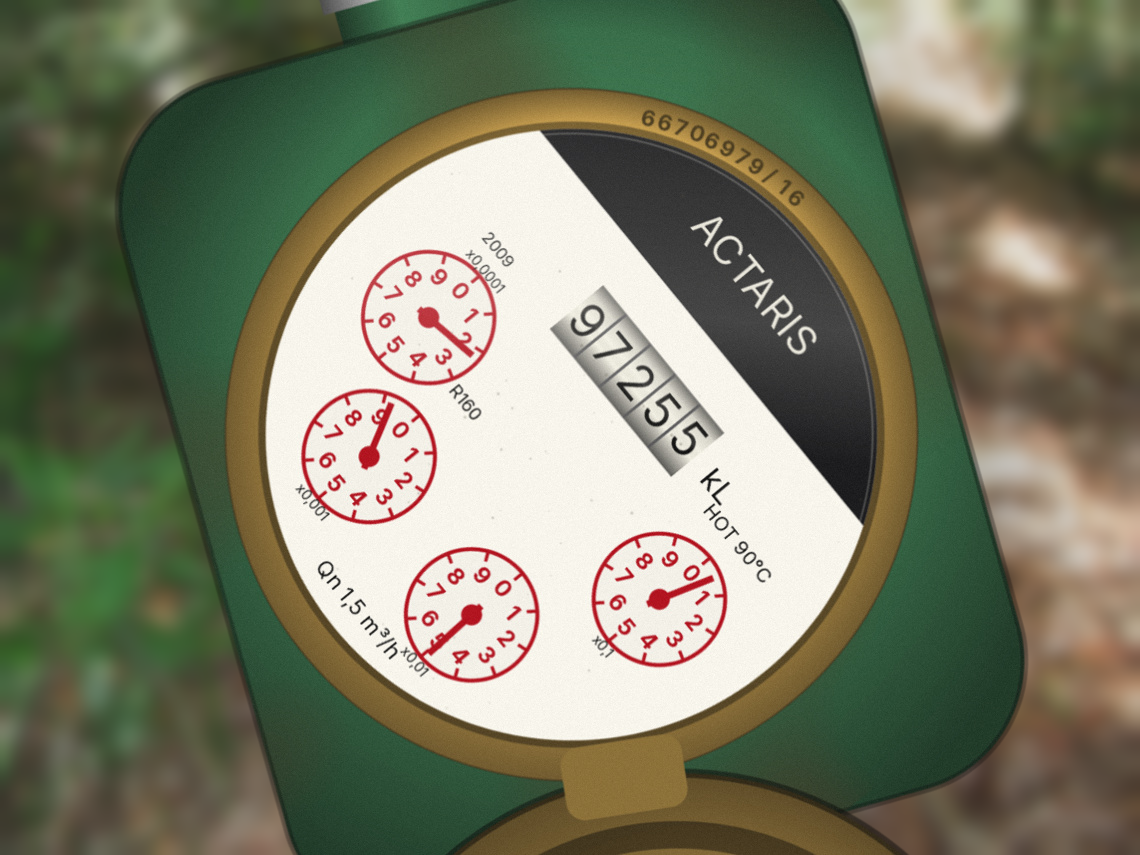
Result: 97255.0492kL
